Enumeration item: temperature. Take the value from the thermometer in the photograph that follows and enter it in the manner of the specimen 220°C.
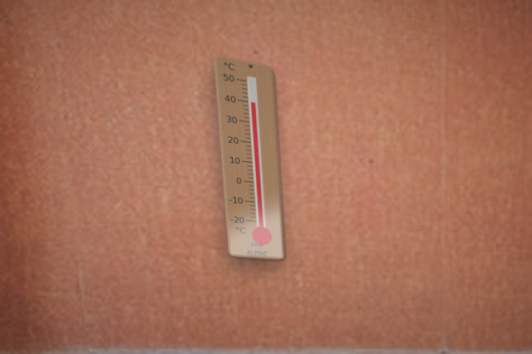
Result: 40°C
